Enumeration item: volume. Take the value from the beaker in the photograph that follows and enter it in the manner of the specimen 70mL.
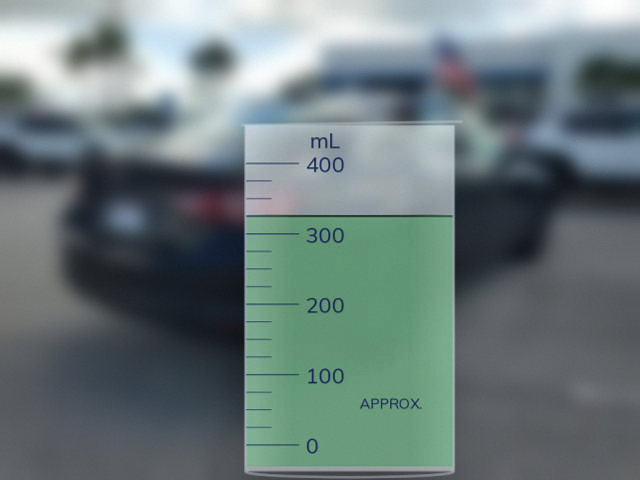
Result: 325mL
